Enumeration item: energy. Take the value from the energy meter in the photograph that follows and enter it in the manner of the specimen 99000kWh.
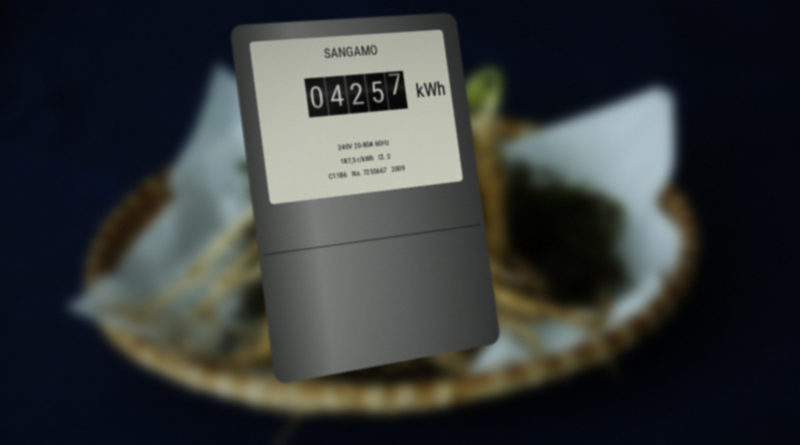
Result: 4257kWh
